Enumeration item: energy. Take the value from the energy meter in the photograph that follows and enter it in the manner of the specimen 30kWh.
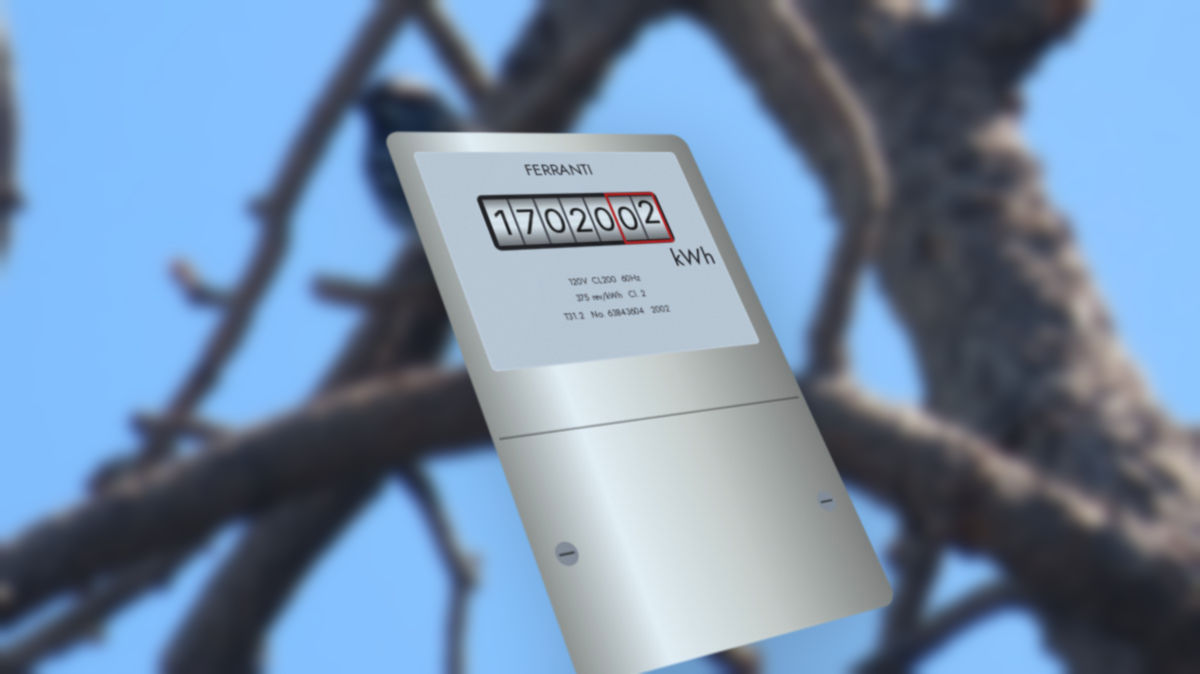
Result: 17020.02kWh
